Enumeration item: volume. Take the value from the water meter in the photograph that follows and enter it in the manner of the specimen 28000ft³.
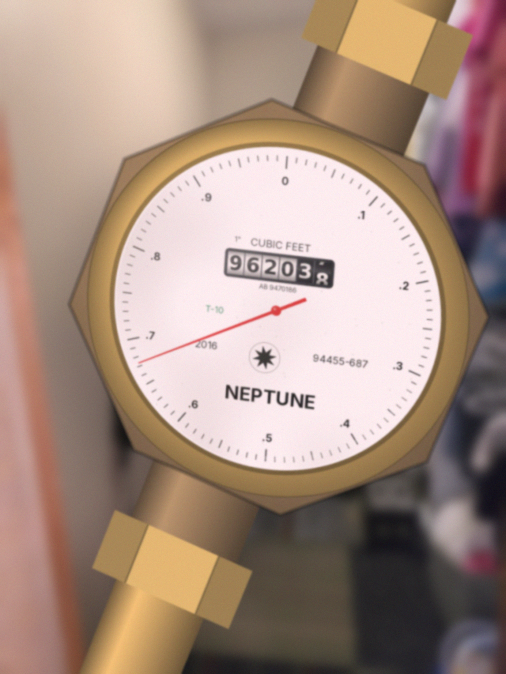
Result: 962037.67ft³
